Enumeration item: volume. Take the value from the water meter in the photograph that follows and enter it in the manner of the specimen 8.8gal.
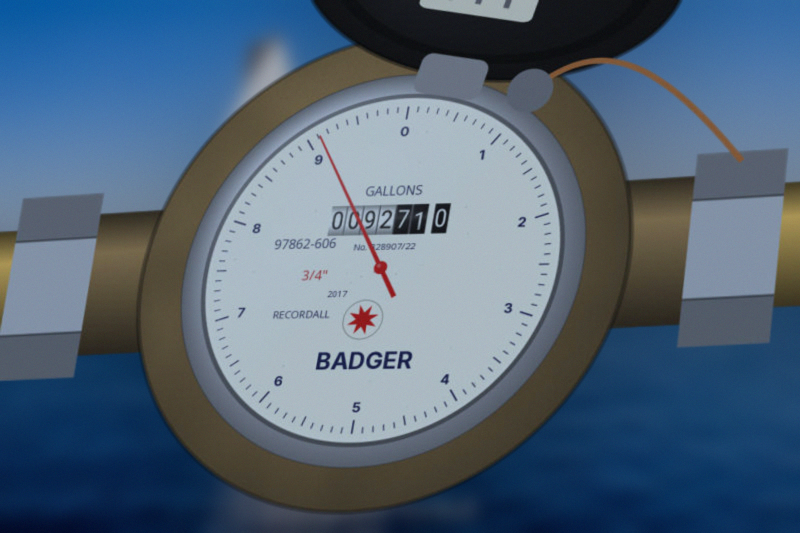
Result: 92709.1gal
